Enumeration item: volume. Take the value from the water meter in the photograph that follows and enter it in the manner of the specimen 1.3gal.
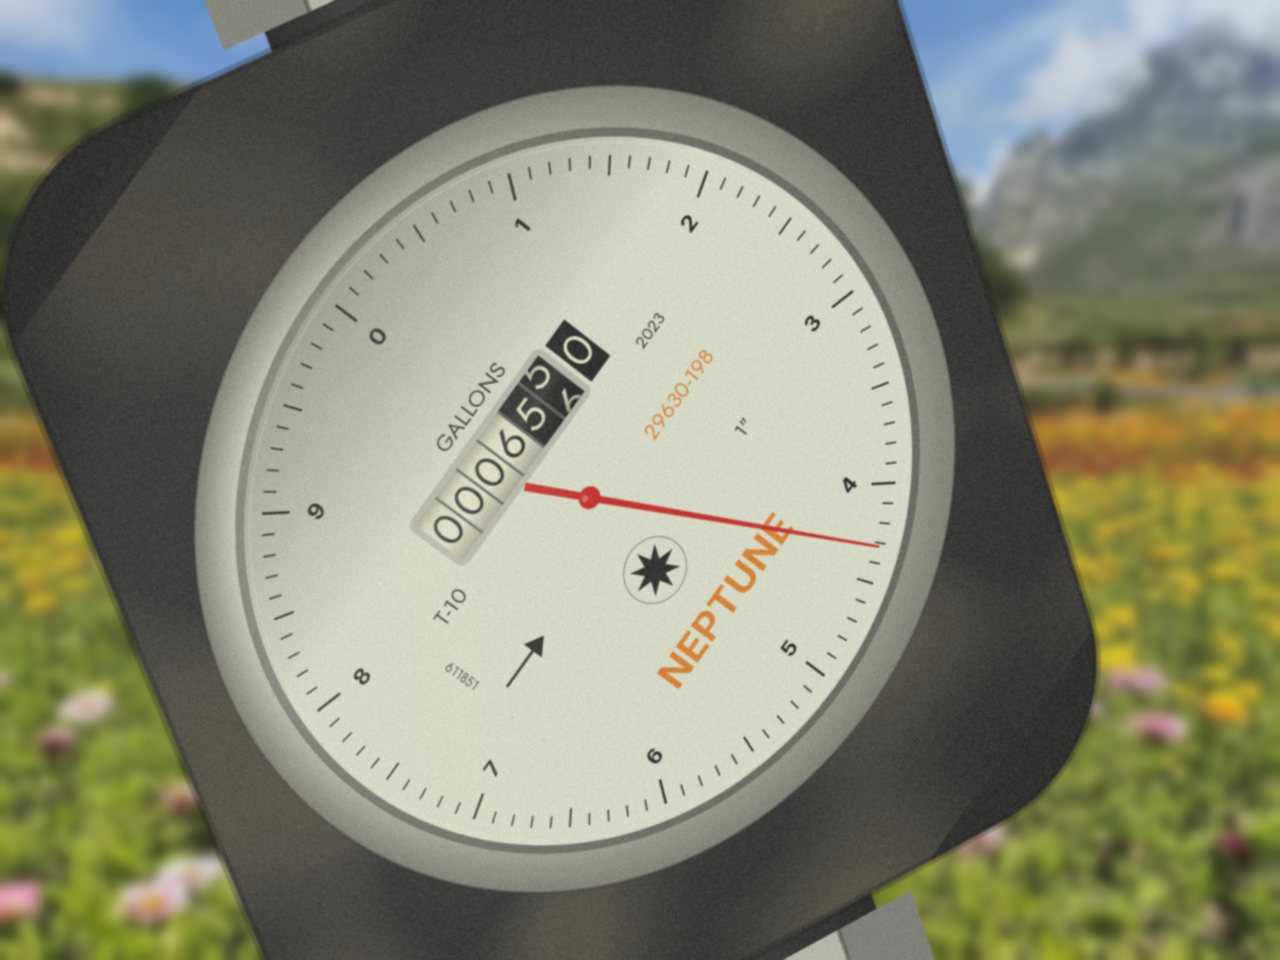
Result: 6554.3gal
